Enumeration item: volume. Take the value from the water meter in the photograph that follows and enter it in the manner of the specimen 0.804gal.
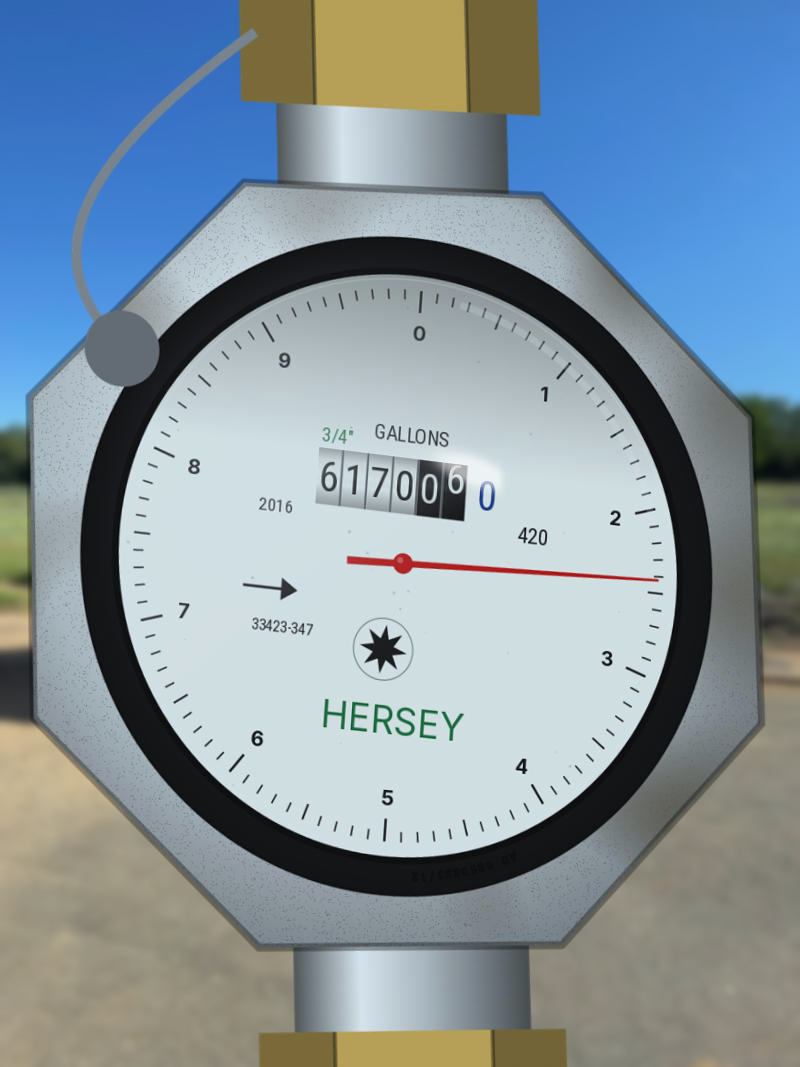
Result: 6170062.4gal
